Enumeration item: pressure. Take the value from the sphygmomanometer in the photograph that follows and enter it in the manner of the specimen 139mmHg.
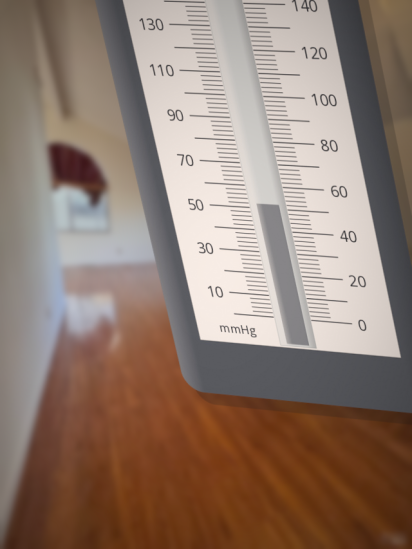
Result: 52mmHg
